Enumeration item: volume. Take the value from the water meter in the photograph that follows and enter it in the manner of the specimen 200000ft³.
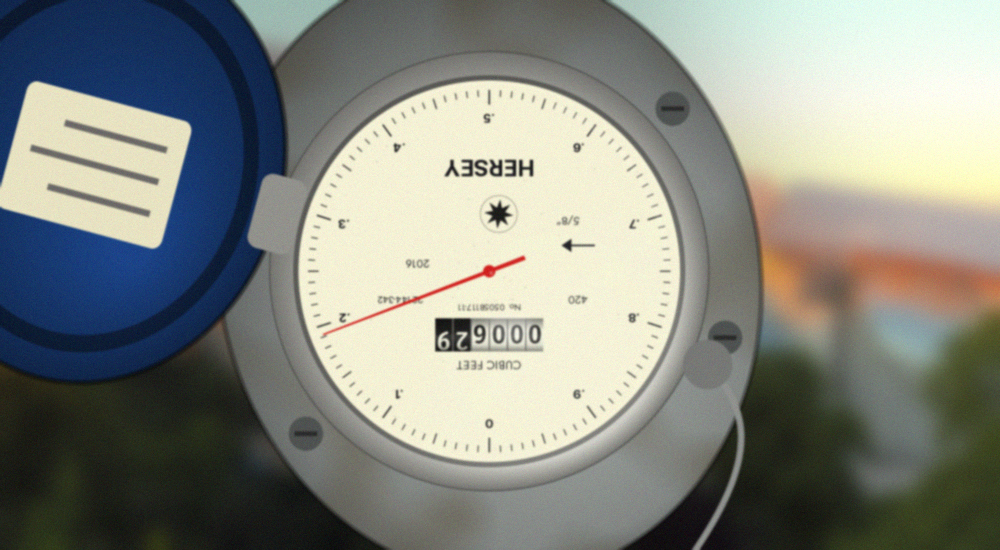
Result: 629.19ft³
